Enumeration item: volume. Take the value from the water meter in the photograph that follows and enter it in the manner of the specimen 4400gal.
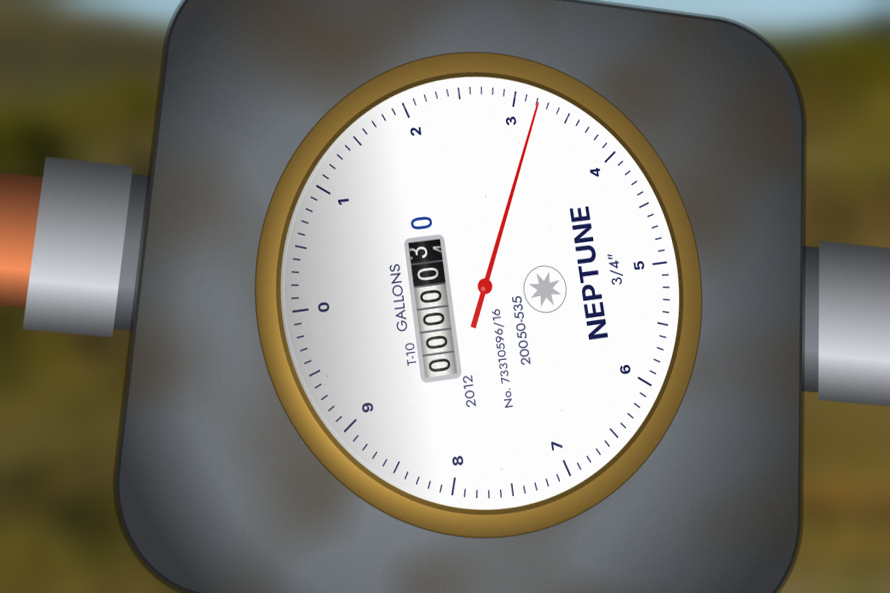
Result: 33.2gal
